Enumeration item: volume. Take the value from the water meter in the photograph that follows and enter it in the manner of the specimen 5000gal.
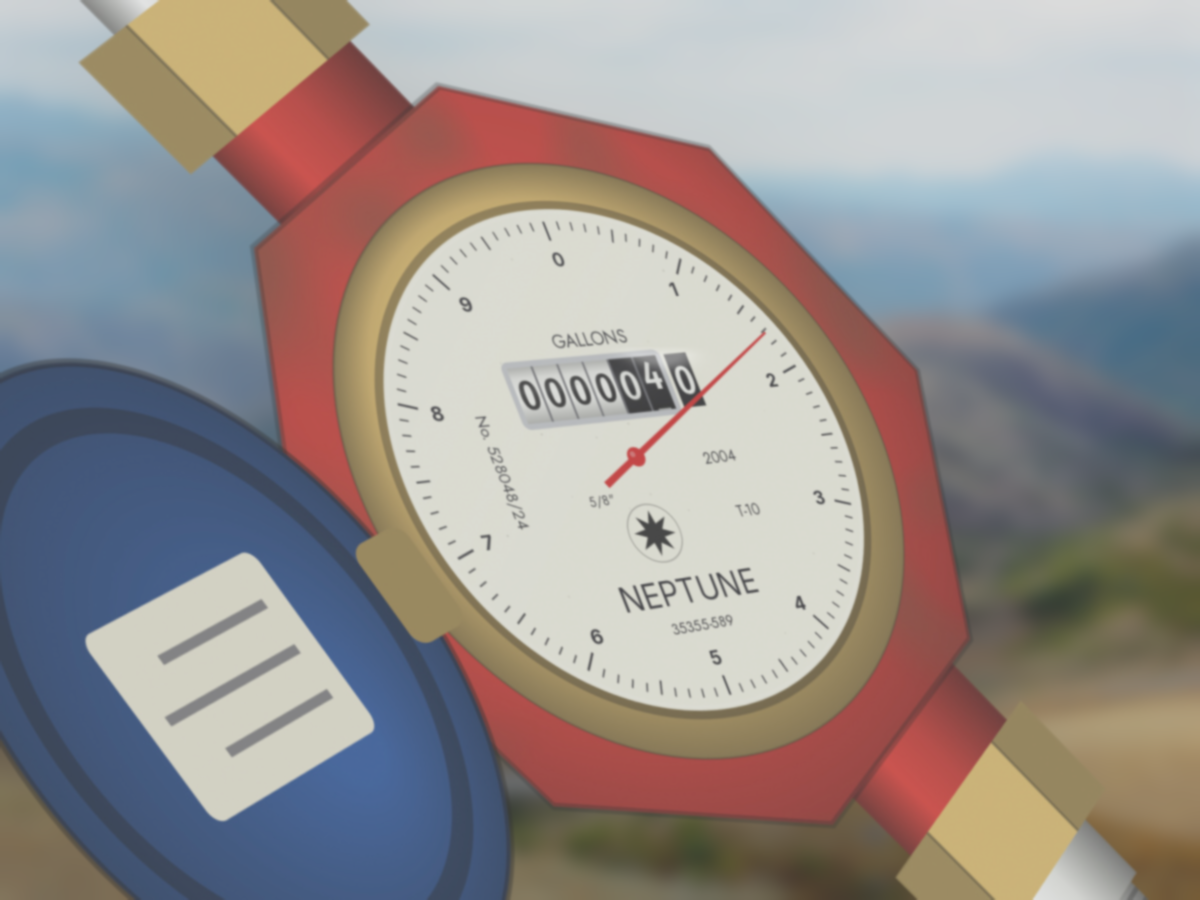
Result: 41.7gal
